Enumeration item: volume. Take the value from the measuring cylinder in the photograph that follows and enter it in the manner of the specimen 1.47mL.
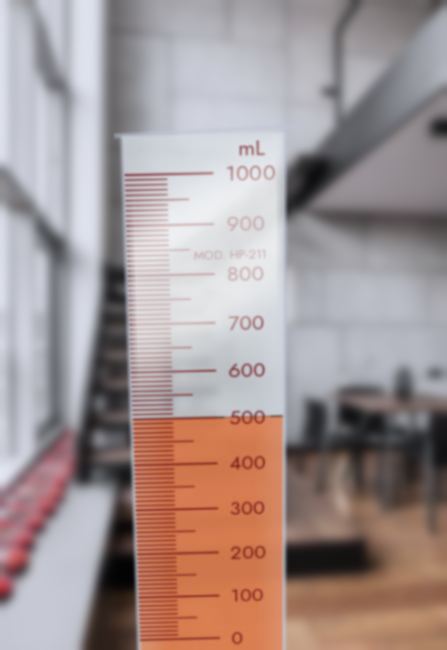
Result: 500mL
